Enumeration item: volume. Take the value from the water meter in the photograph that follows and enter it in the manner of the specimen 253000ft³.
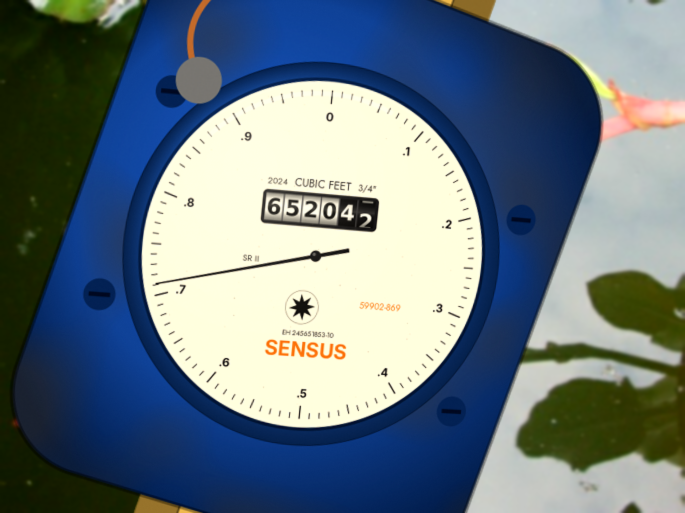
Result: 652041.71ft³
